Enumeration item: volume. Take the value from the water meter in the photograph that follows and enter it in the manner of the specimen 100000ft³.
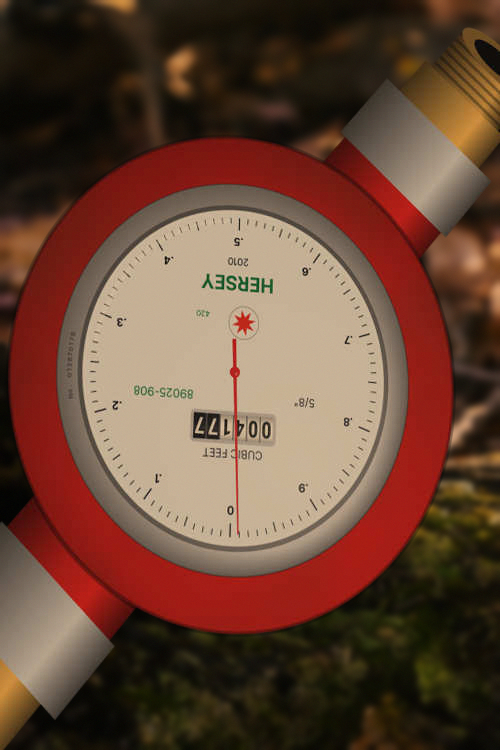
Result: 4176.99ft³
